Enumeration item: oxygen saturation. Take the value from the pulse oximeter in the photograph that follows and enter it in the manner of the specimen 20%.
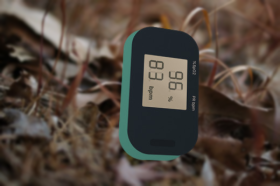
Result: 96%
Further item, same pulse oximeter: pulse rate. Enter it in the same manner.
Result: 83bpm
